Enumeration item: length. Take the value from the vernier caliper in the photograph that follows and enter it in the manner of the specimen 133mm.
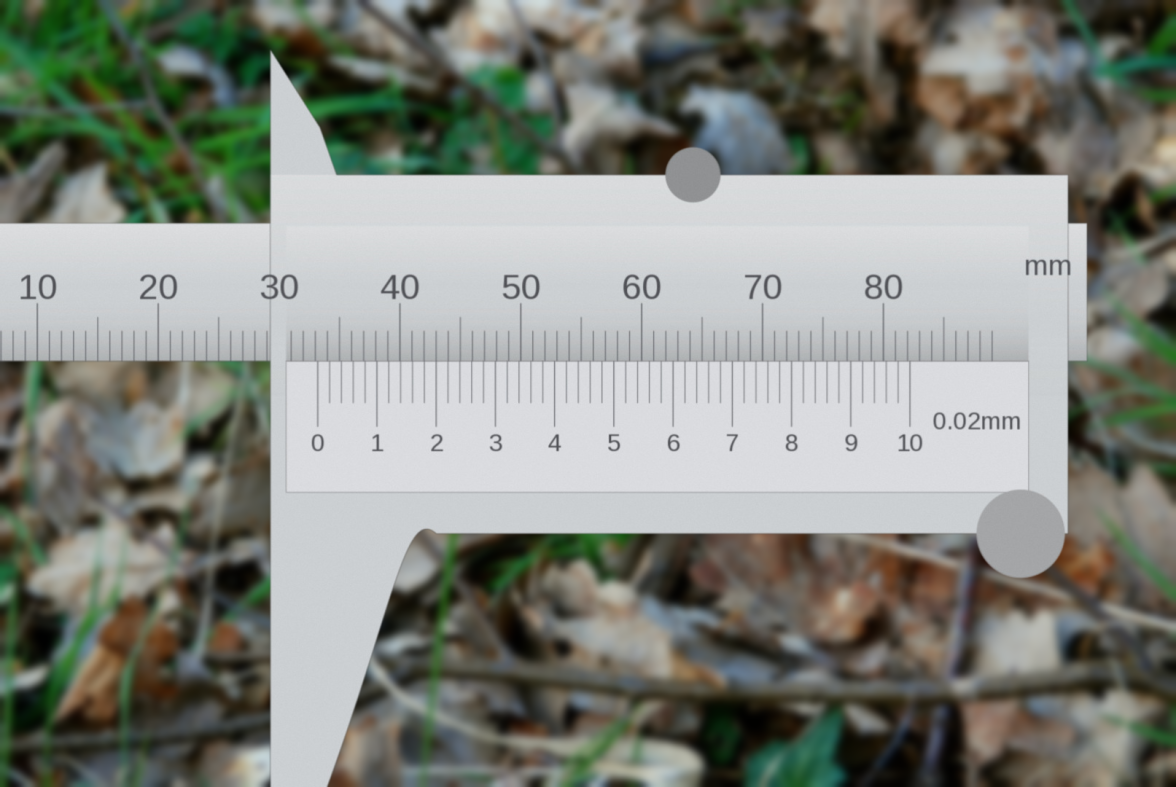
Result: 33.2mm
